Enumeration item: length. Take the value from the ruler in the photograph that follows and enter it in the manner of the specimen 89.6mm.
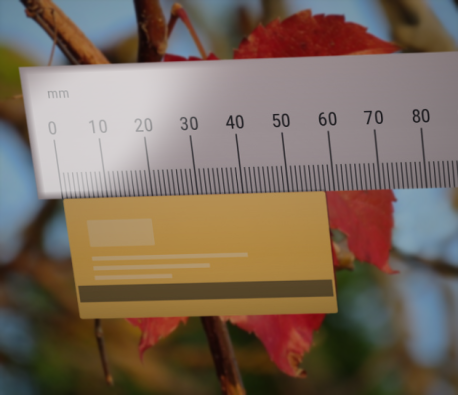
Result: 58mm
